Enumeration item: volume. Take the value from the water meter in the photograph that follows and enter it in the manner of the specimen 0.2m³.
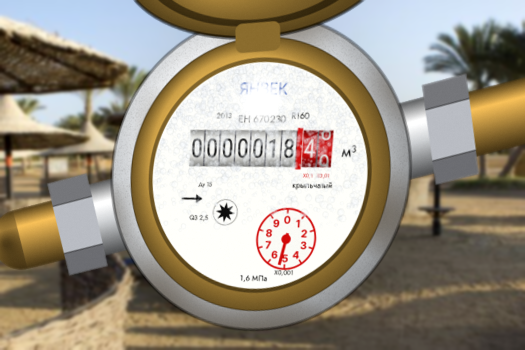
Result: 18.485m³
